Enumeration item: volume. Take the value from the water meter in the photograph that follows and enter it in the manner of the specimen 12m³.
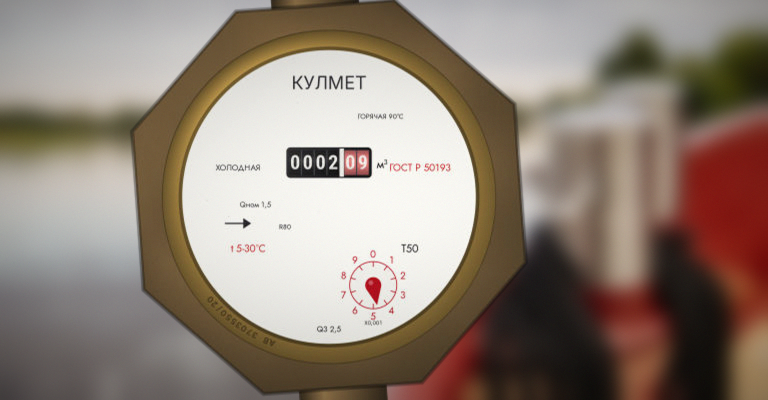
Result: 2.094m³
